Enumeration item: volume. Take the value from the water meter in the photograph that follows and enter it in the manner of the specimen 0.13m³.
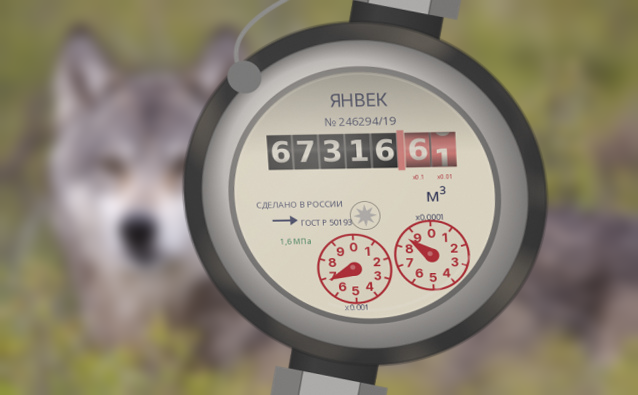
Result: 67316.6068m³
